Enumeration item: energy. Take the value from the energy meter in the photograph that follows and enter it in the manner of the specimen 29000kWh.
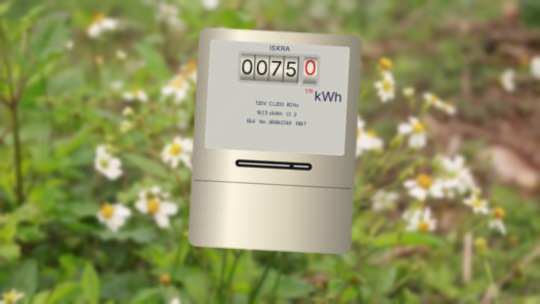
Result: 75.0kWh
